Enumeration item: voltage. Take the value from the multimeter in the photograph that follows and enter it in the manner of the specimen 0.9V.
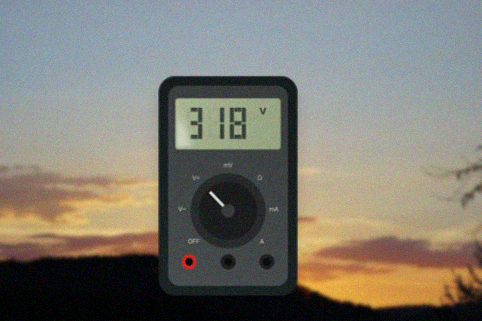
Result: 318V
